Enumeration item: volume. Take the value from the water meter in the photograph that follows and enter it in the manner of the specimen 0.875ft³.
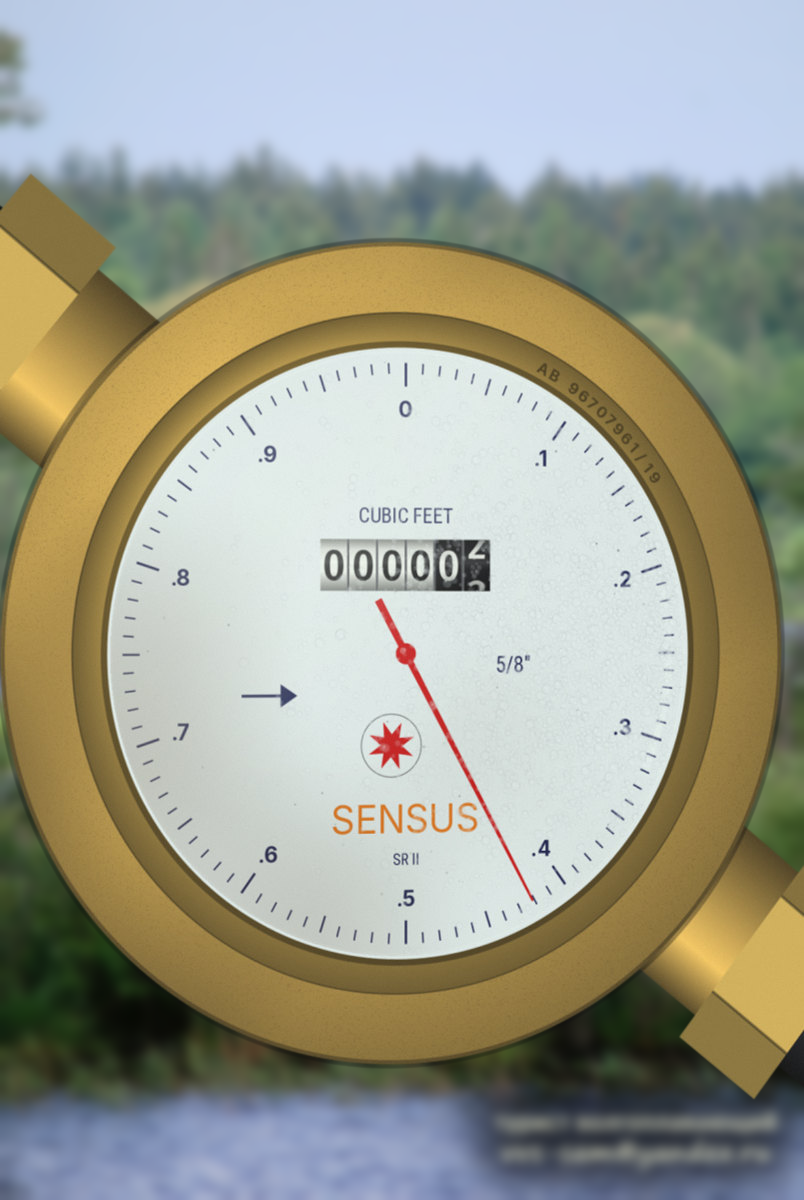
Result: 2.42ft³
